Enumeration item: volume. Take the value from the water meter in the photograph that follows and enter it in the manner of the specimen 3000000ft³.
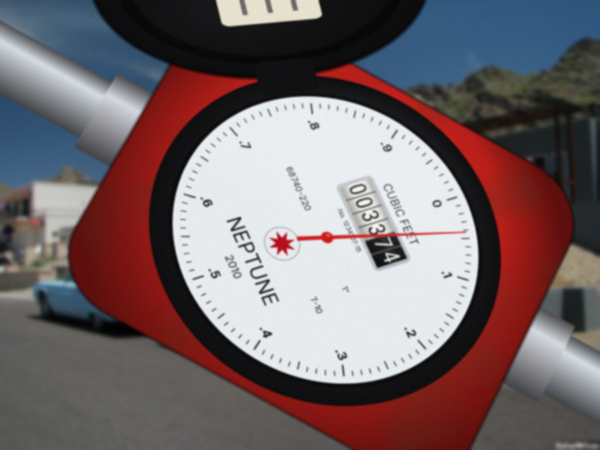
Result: 3374.04ft³
